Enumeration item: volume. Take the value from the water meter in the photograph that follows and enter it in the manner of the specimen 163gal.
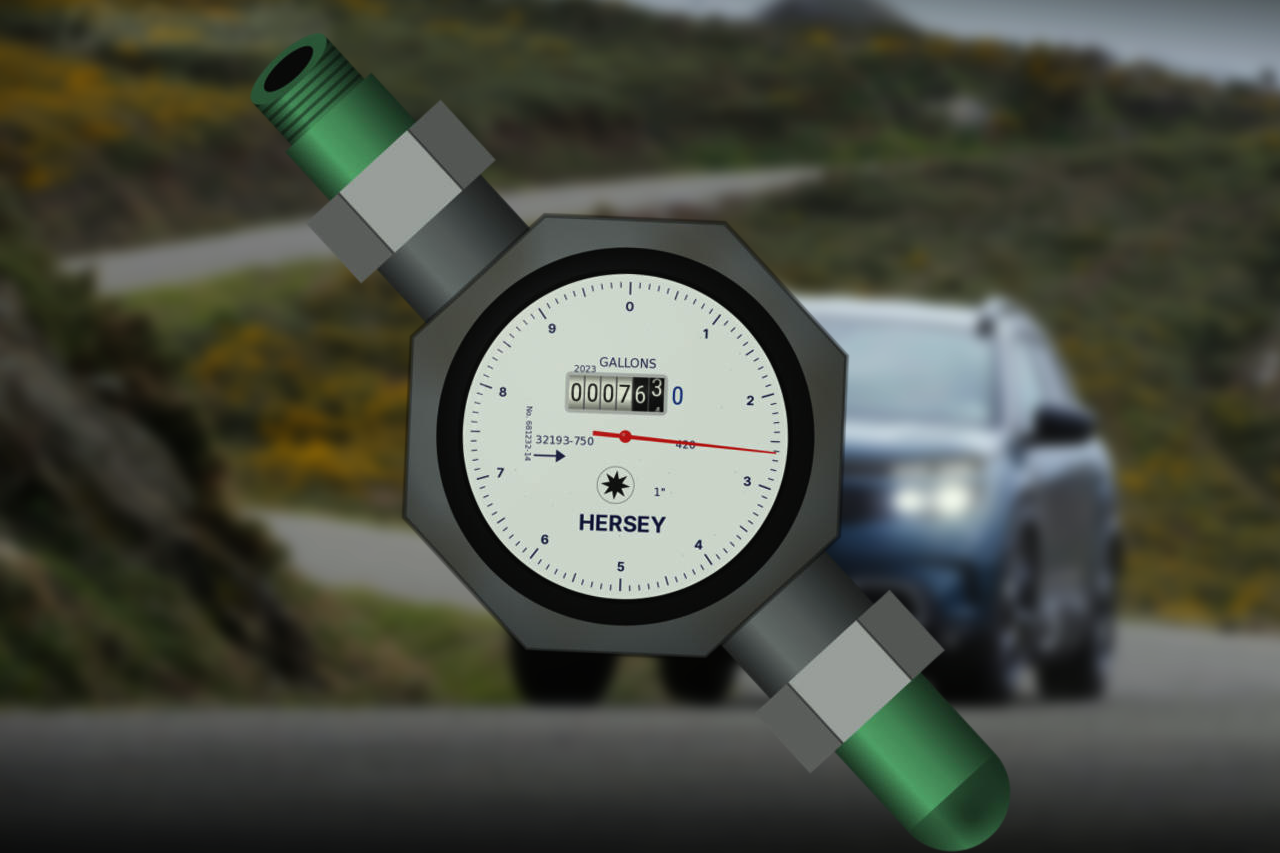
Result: 7632.6gal
